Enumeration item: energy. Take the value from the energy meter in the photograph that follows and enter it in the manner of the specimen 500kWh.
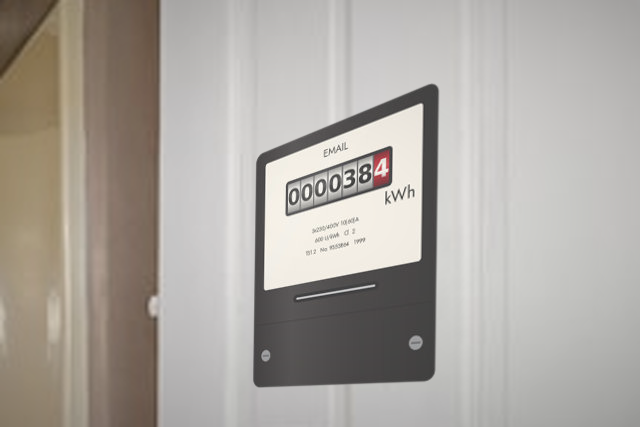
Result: 38.4kWh
